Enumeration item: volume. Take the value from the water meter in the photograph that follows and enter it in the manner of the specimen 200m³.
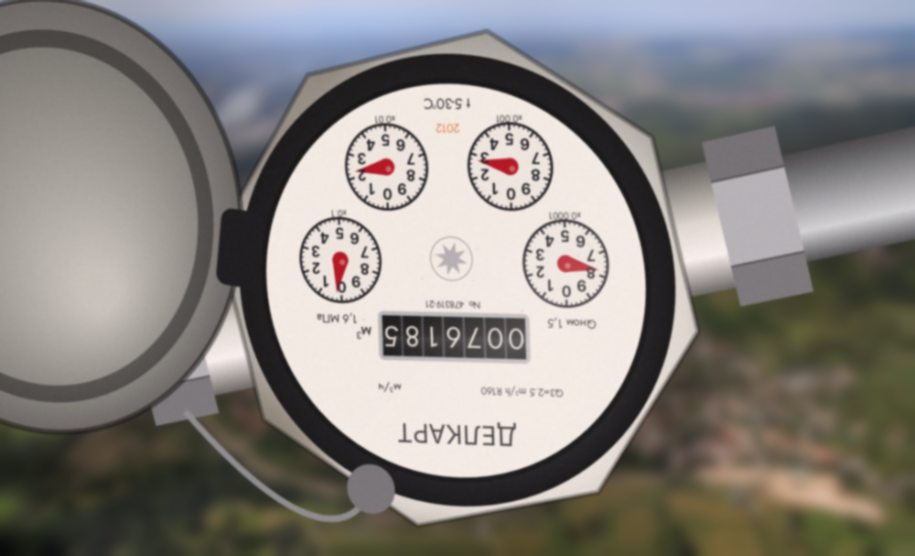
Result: 76185.0227m³
